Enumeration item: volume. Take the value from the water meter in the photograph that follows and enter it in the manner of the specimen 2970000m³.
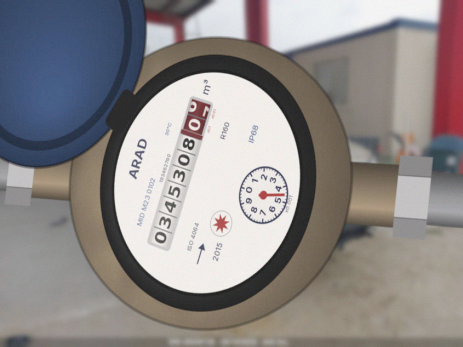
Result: 345308.064m³
